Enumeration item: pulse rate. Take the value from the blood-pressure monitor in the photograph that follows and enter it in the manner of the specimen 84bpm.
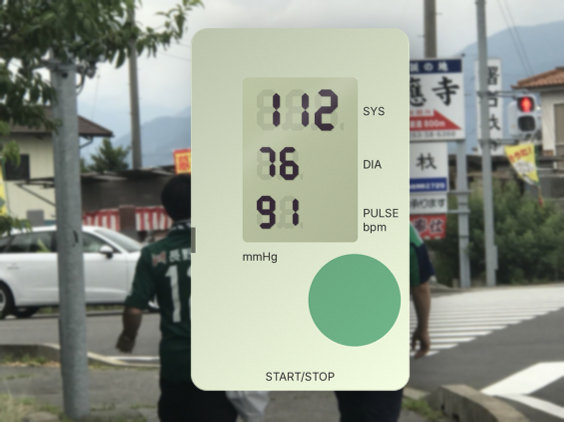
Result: 91bpm
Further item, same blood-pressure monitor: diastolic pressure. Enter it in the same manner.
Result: 76mmHg
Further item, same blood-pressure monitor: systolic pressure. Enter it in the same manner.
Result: 112mmHg
